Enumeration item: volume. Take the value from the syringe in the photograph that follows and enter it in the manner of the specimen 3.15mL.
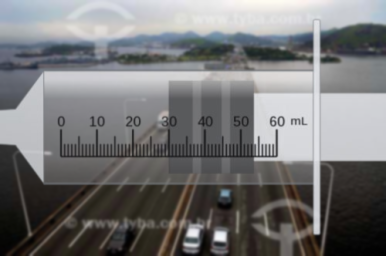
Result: 30mL
